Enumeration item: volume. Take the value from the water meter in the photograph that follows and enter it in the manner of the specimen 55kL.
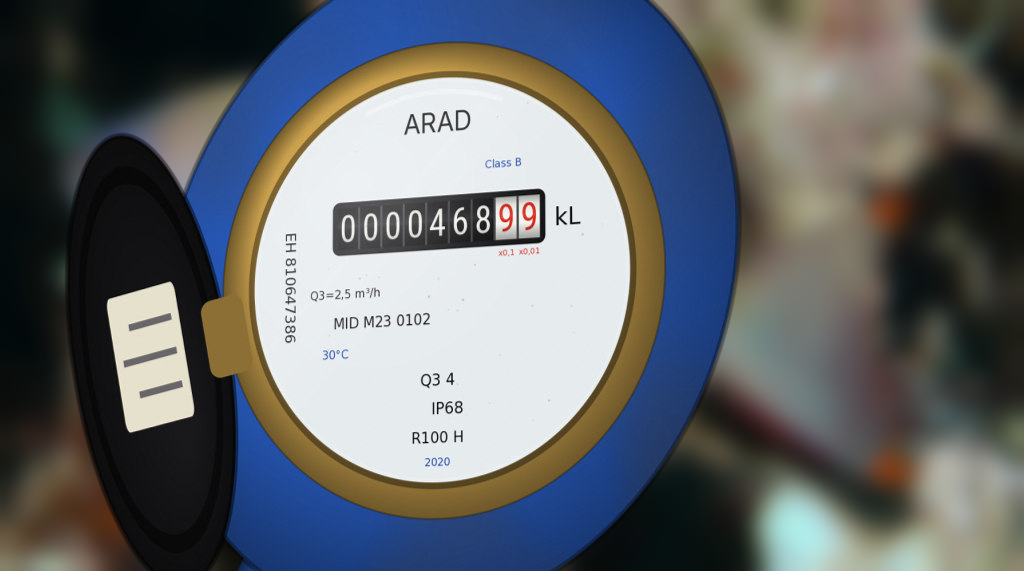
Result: 468.99kL
